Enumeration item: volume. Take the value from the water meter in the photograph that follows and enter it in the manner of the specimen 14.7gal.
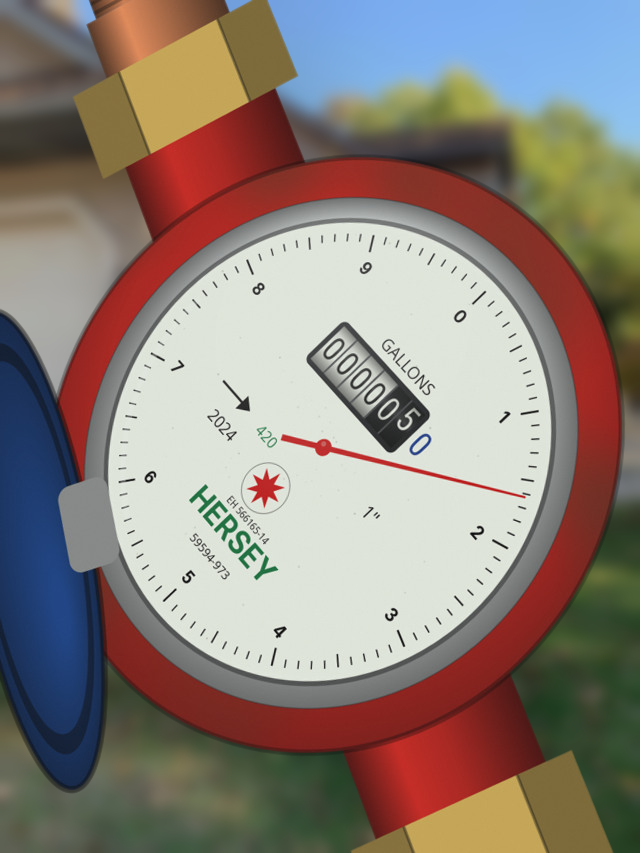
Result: 51.6gal
